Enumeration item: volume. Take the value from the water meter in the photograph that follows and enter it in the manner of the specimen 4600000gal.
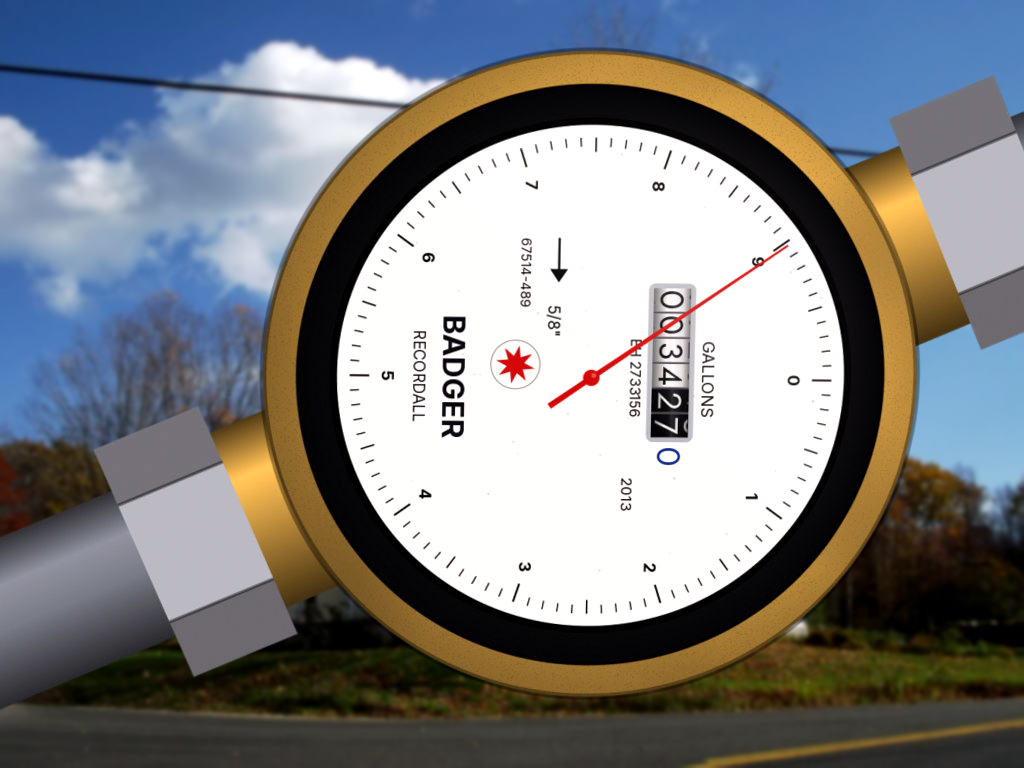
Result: 34269.0gal
